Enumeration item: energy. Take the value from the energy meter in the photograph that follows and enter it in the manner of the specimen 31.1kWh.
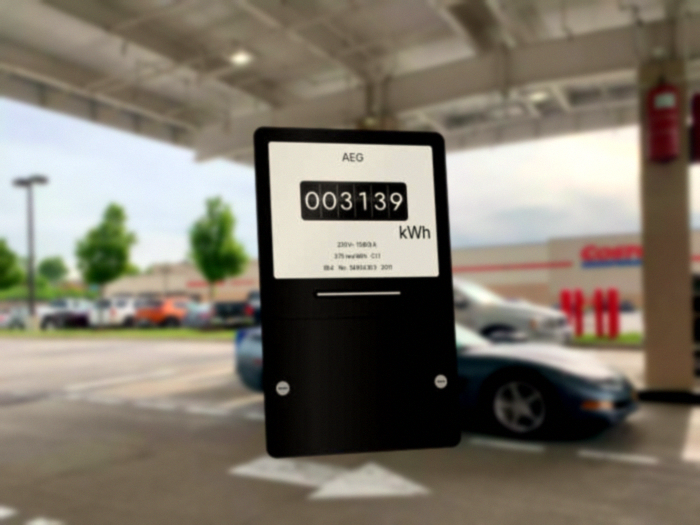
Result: 3139kWh
